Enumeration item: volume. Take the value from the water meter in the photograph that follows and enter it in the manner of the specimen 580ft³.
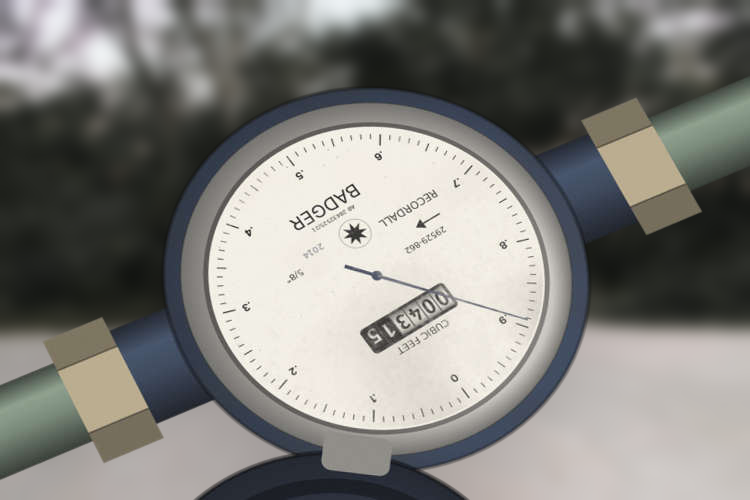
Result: 4314.89ft³
